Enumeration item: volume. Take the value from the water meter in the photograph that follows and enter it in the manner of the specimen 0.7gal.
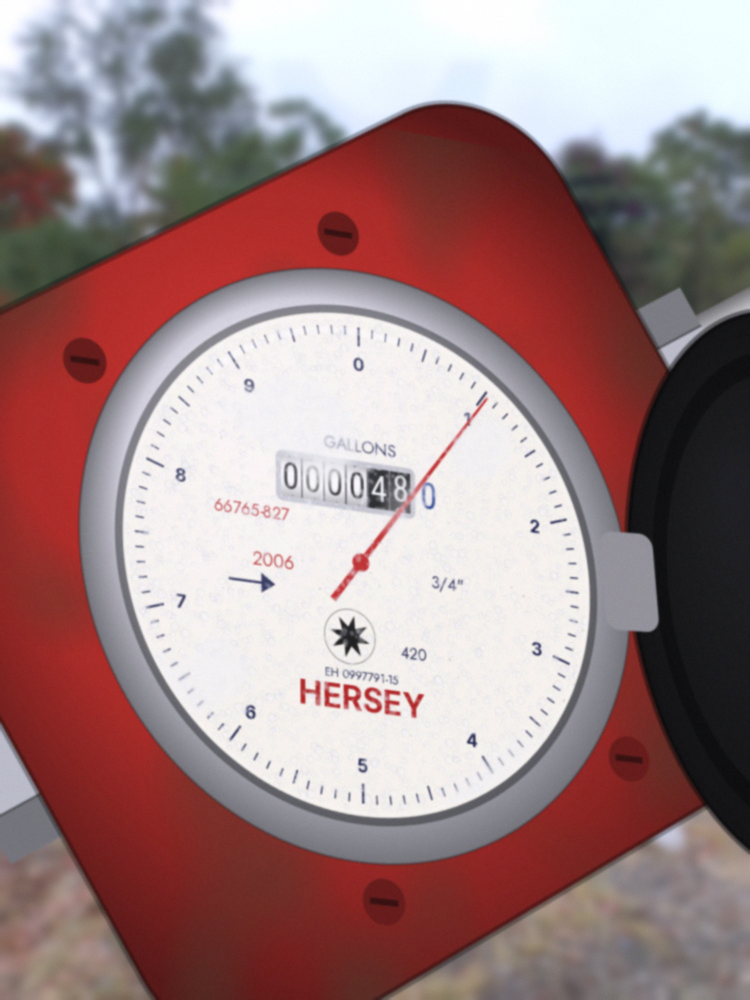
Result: 481.0gal
